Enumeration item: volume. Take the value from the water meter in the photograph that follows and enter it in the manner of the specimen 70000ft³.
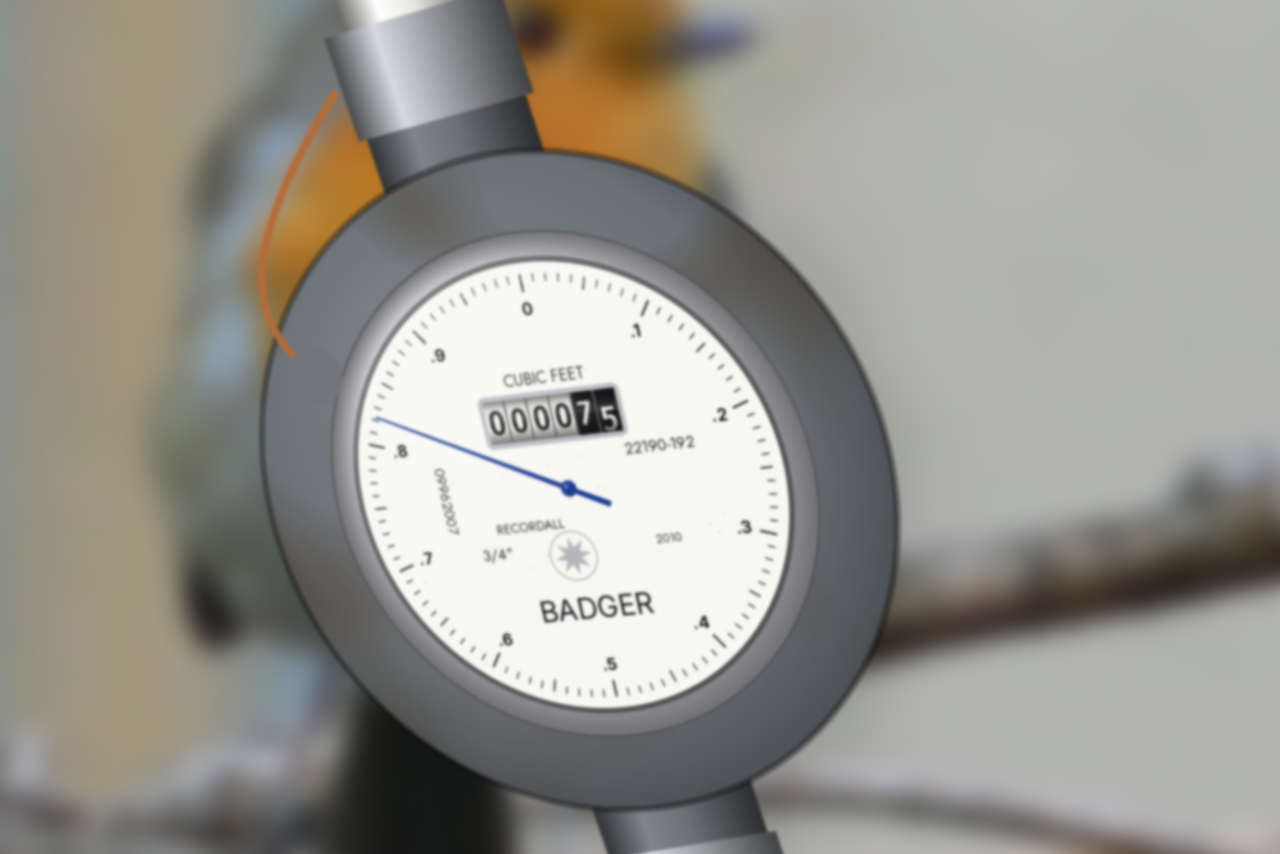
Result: 74.82ft³
